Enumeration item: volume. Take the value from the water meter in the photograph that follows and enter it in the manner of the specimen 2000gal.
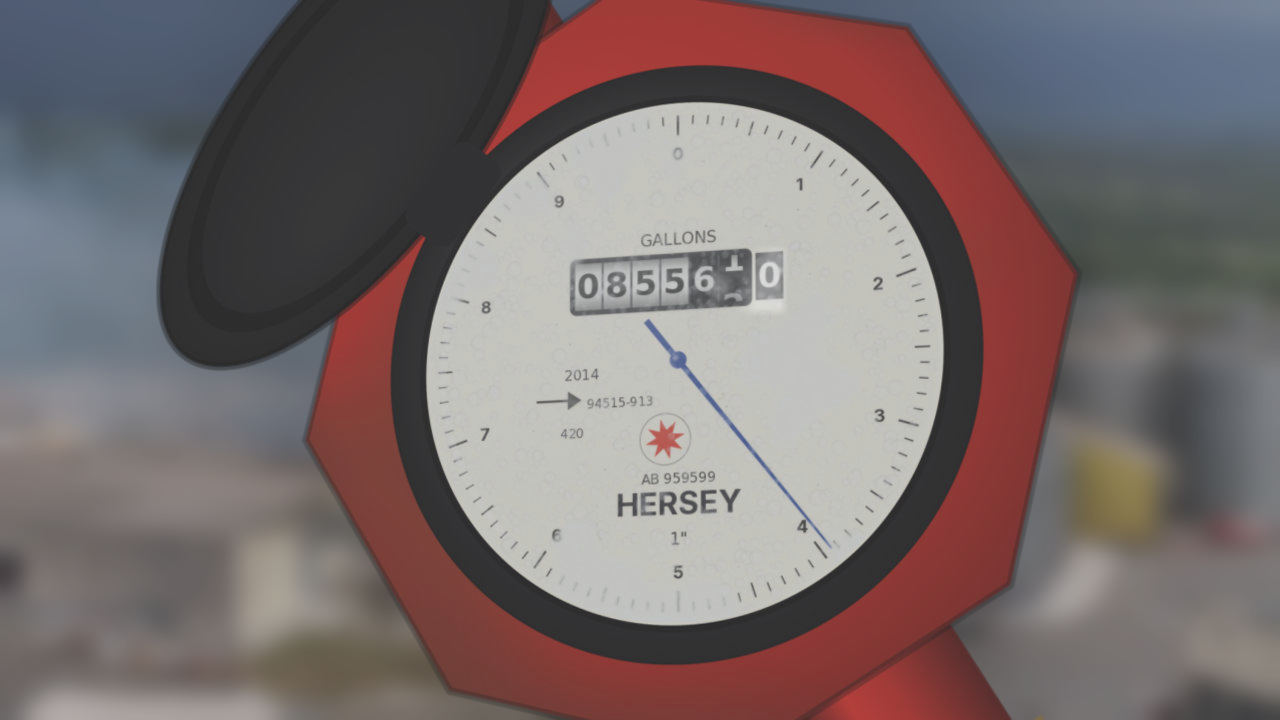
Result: 855613.9gal
